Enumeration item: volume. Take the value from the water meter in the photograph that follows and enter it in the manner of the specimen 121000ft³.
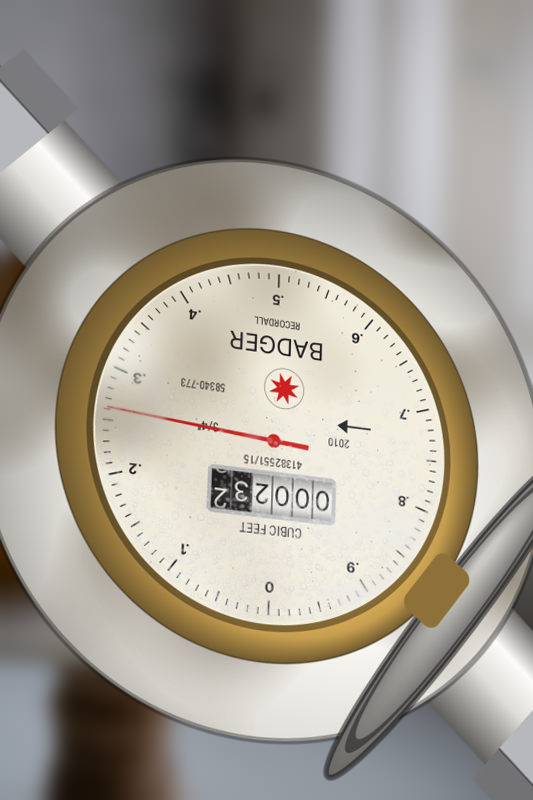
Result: 232.26ft³
